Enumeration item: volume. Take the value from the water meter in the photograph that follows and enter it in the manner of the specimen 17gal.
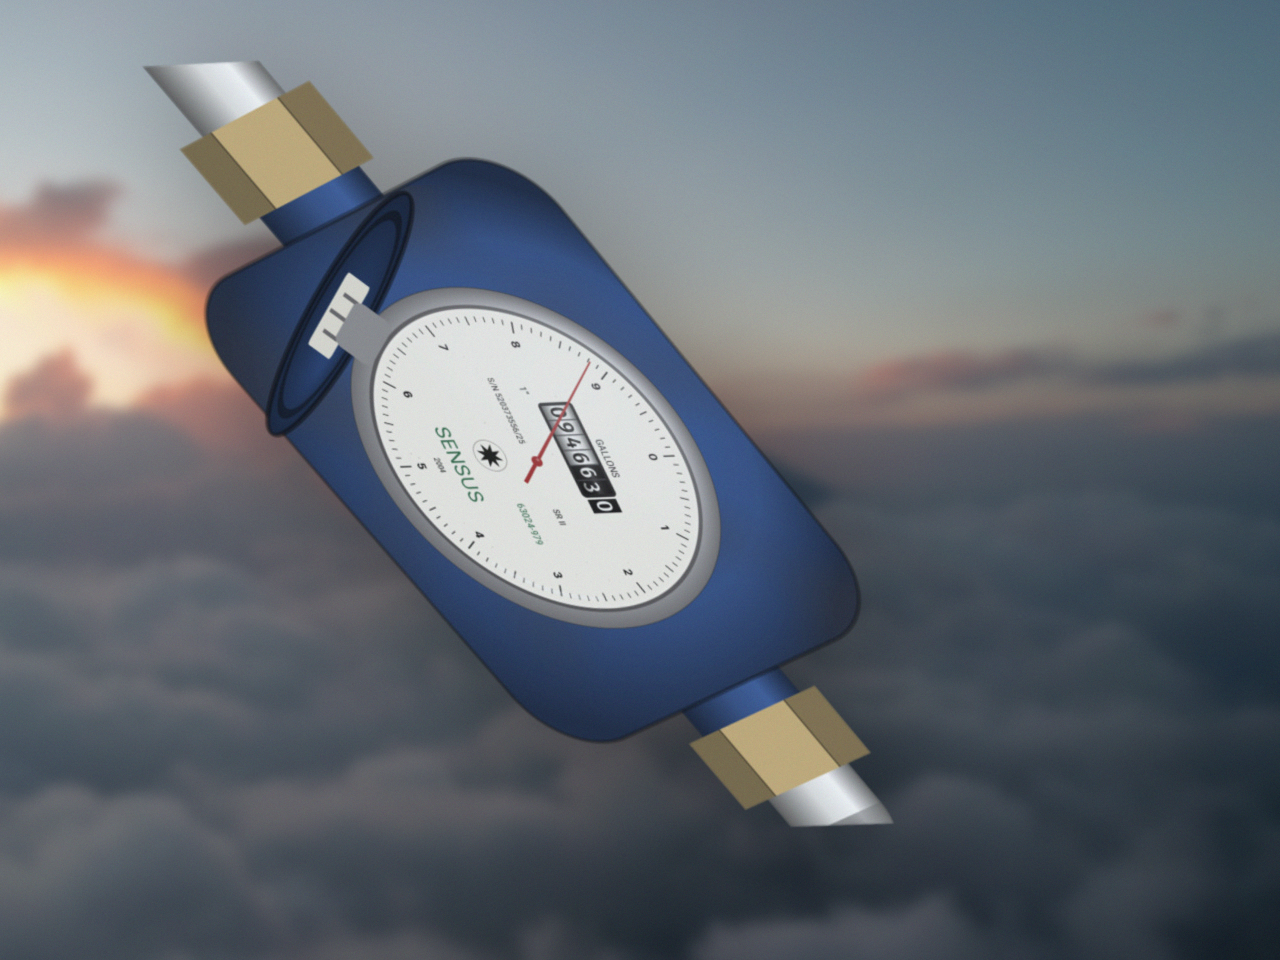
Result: 946628.8gal
